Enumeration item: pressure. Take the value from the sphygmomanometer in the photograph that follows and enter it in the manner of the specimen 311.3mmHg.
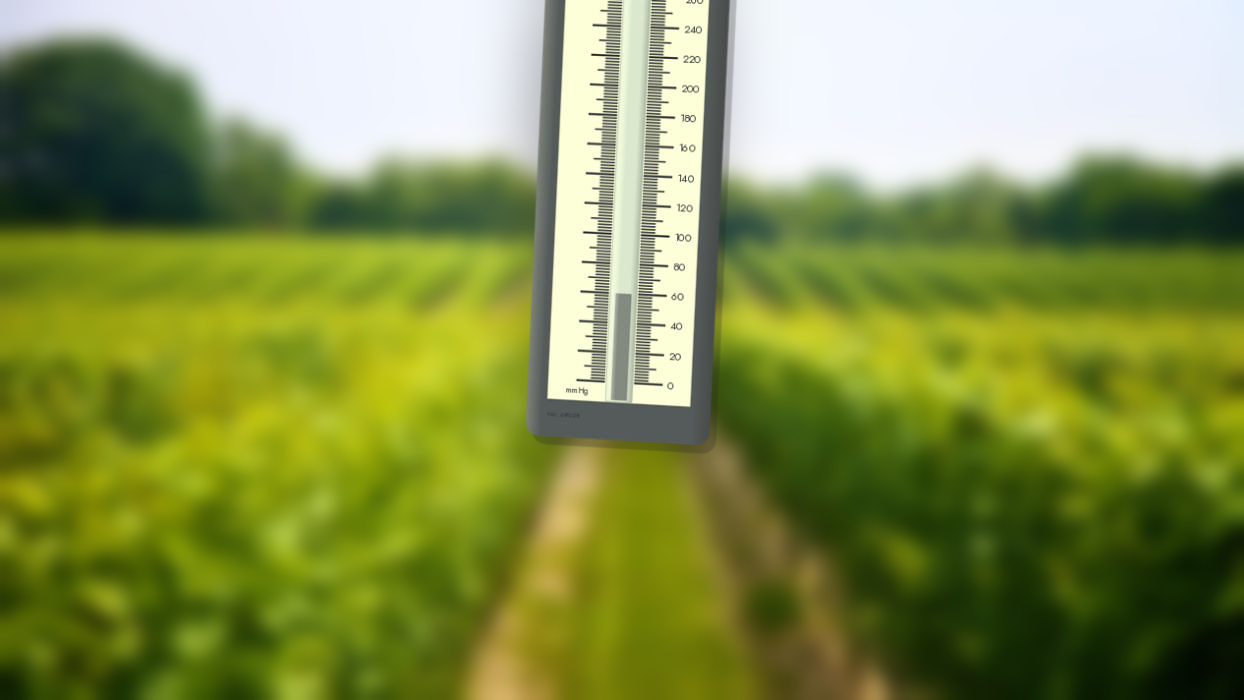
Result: 60mmHg
